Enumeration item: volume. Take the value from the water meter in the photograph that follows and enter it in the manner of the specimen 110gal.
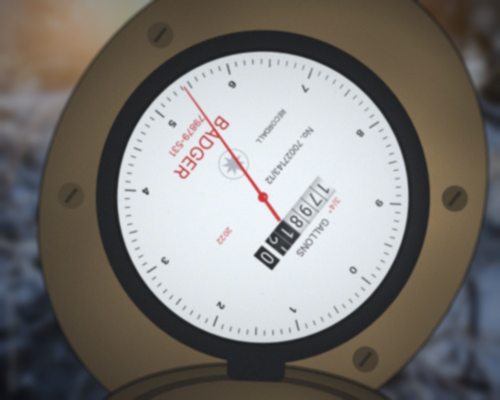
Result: 1798115.4gal
